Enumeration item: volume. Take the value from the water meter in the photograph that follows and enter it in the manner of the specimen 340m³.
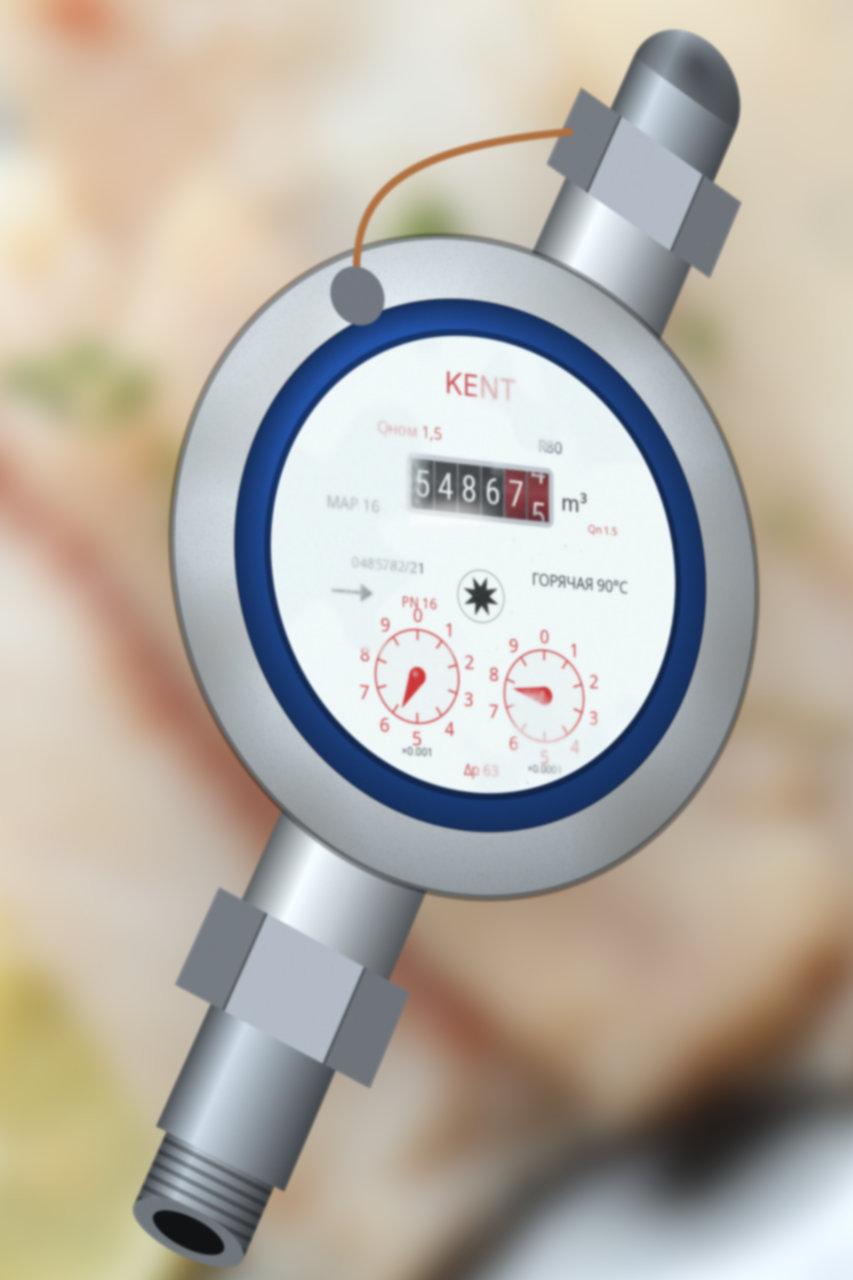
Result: 5486.7457m³
